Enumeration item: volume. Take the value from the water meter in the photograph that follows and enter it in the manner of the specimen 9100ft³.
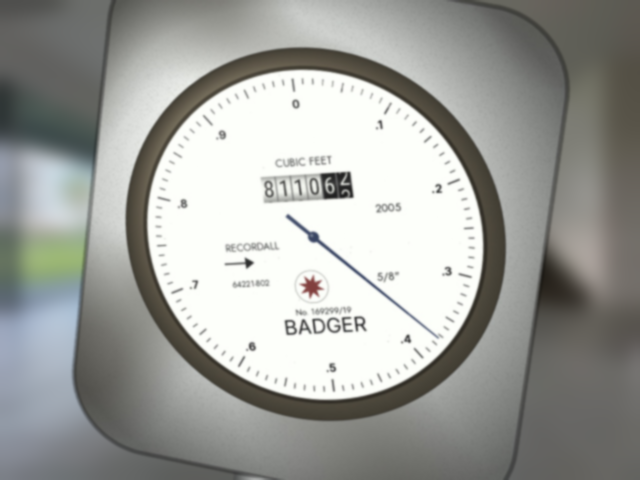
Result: 811062.37ft³
